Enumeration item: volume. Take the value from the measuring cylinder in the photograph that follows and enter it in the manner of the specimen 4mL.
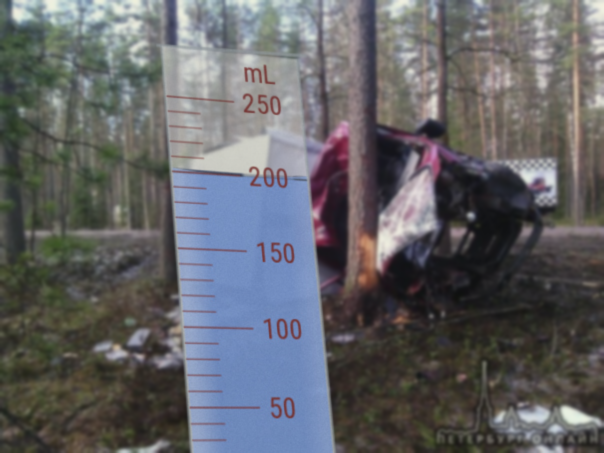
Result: 200mL
